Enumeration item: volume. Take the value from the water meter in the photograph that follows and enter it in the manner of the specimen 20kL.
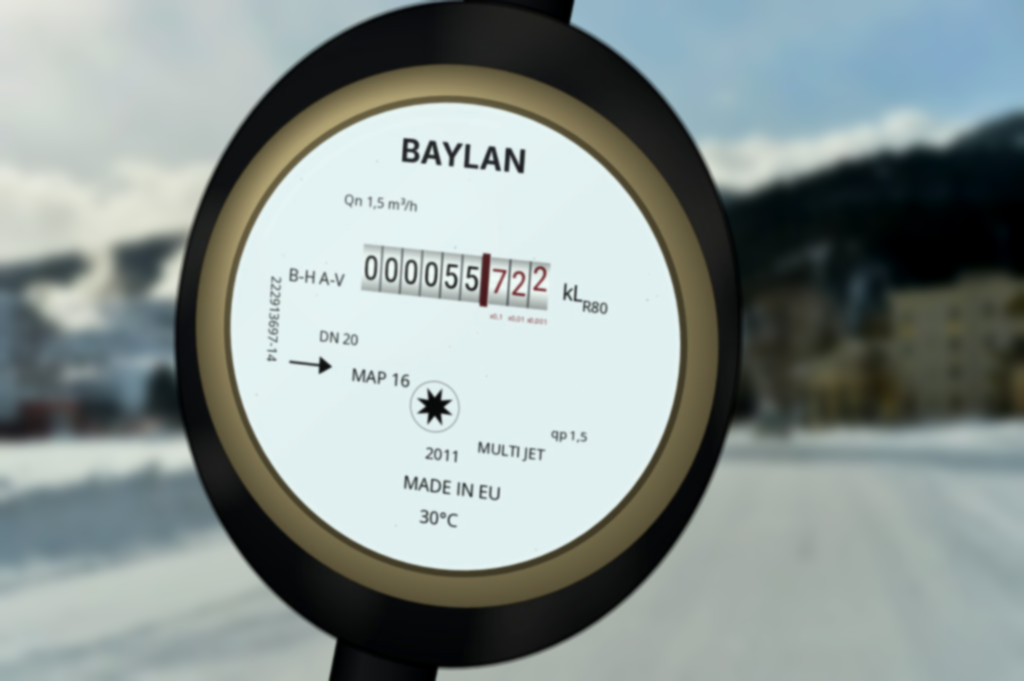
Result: 55.722kL
